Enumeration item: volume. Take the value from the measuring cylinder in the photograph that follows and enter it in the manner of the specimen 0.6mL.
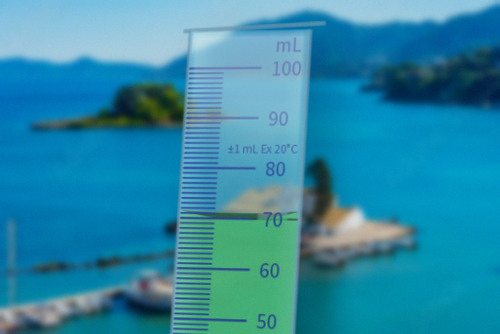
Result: 70mL
